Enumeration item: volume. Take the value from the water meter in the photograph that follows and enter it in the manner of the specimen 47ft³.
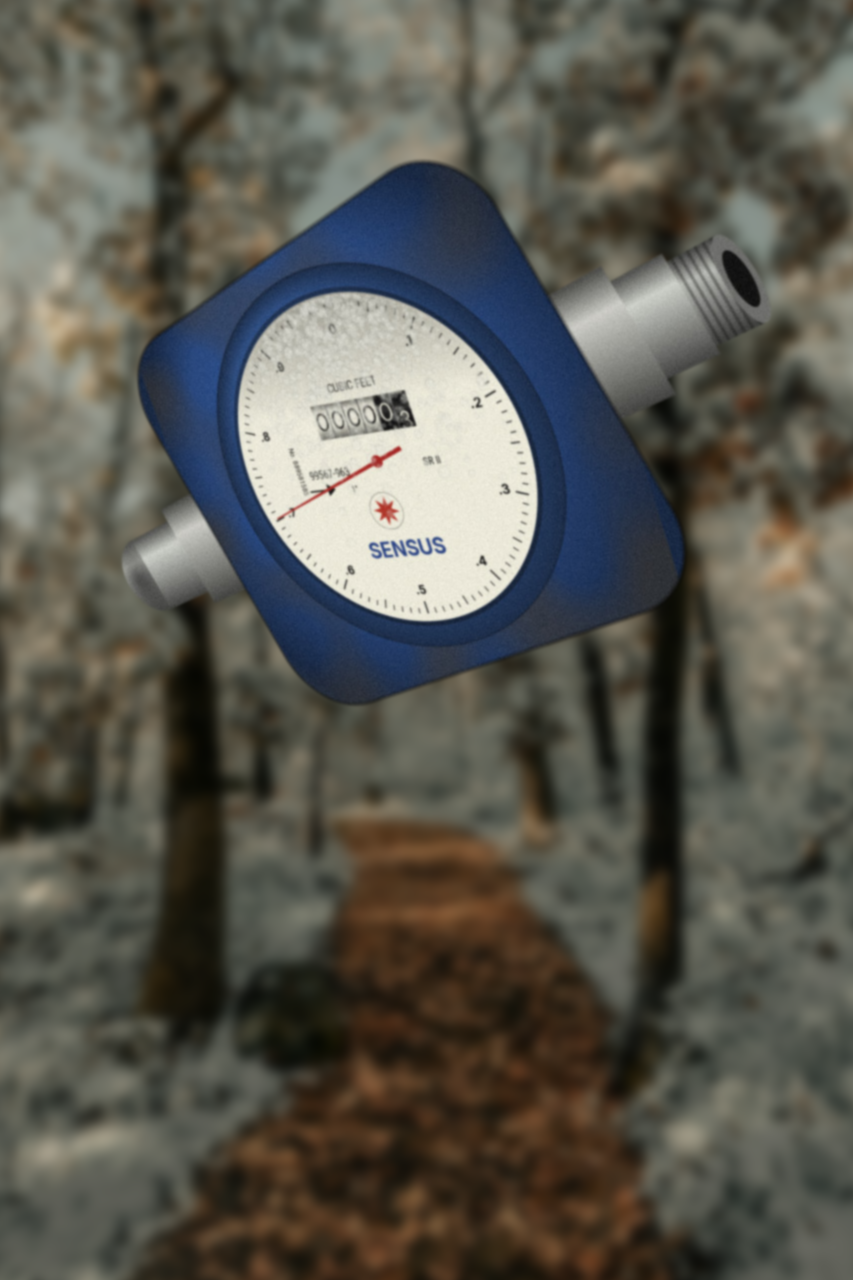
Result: 2.70ft³
